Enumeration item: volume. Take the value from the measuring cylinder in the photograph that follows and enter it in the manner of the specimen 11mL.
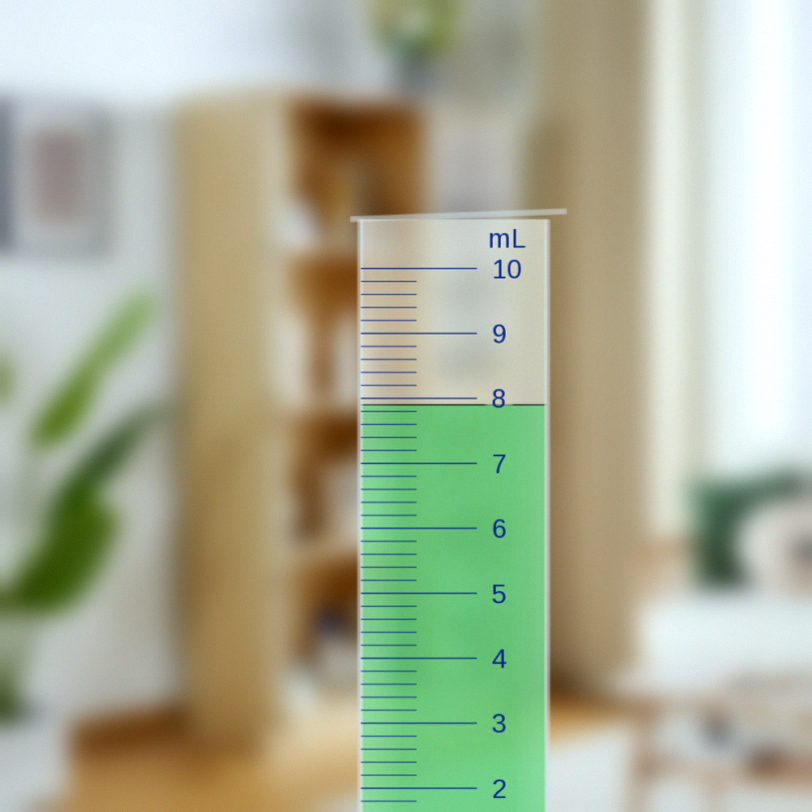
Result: 7.9mL
